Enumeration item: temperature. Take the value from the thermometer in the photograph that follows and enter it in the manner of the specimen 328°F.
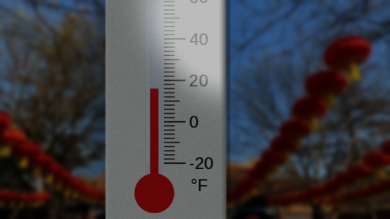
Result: 16°F
